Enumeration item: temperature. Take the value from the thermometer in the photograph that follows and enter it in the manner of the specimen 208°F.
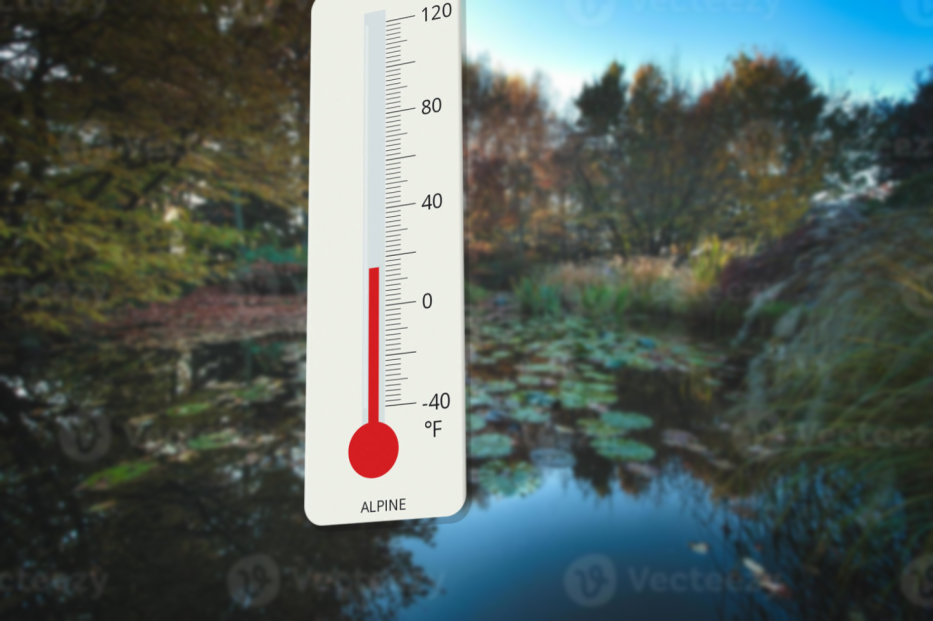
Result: 16°F
